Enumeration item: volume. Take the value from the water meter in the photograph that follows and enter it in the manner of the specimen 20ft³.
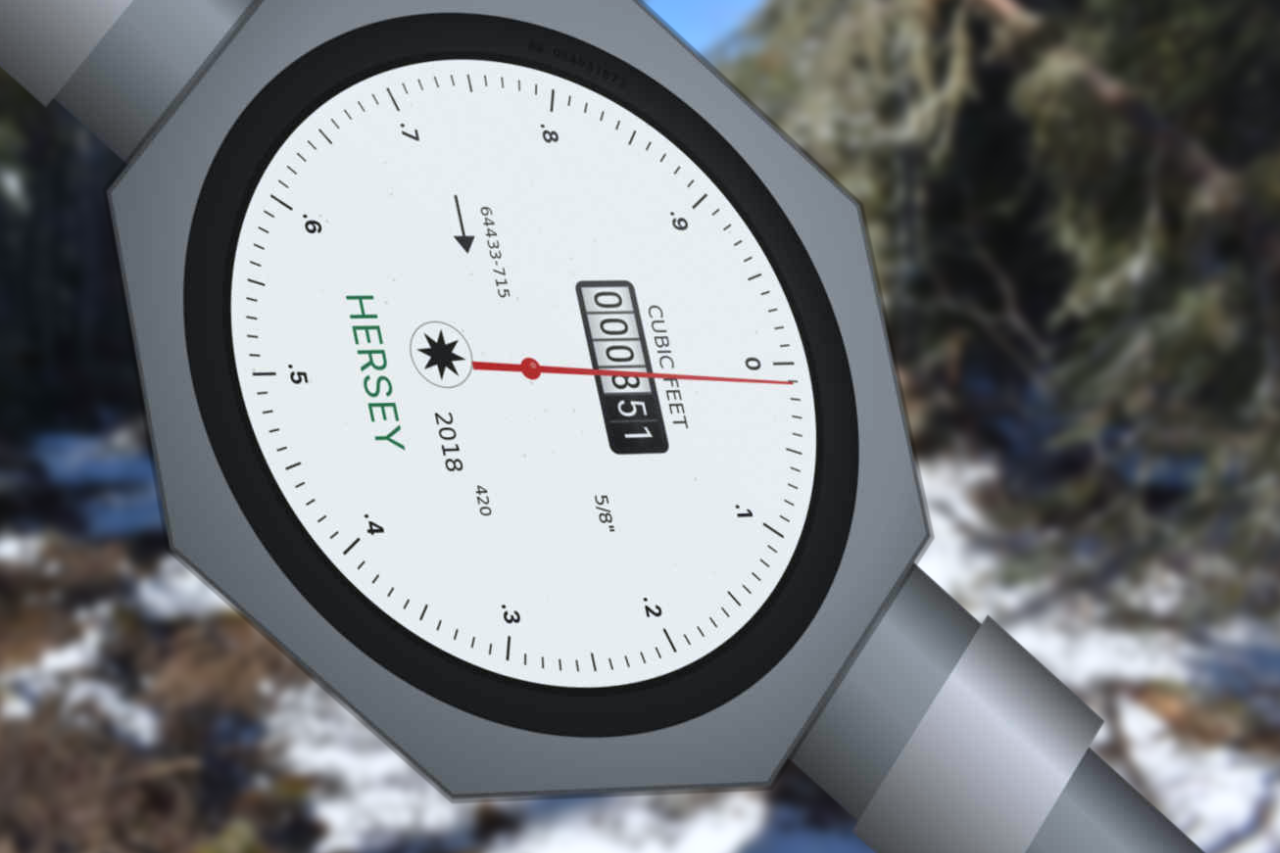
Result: 851.01ft³
